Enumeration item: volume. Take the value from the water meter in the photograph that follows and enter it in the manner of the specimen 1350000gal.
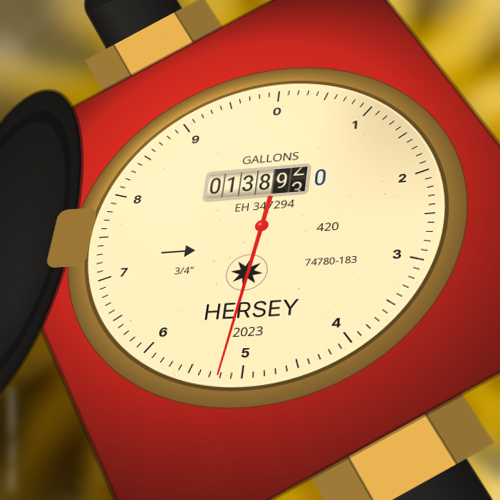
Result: 138925.2gal
